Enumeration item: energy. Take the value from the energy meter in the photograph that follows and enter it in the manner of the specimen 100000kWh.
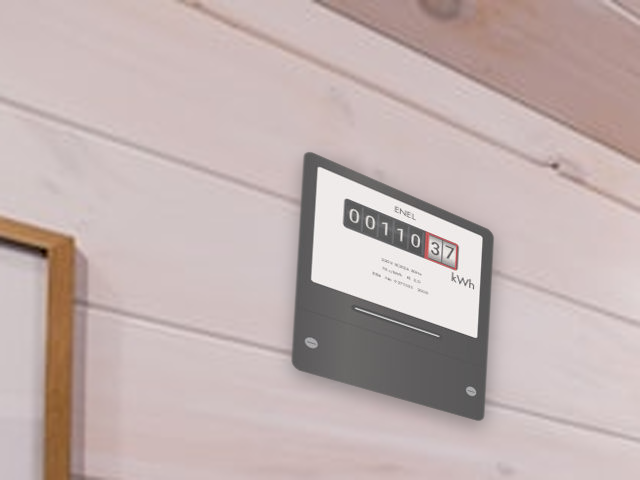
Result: 110.37kWh
